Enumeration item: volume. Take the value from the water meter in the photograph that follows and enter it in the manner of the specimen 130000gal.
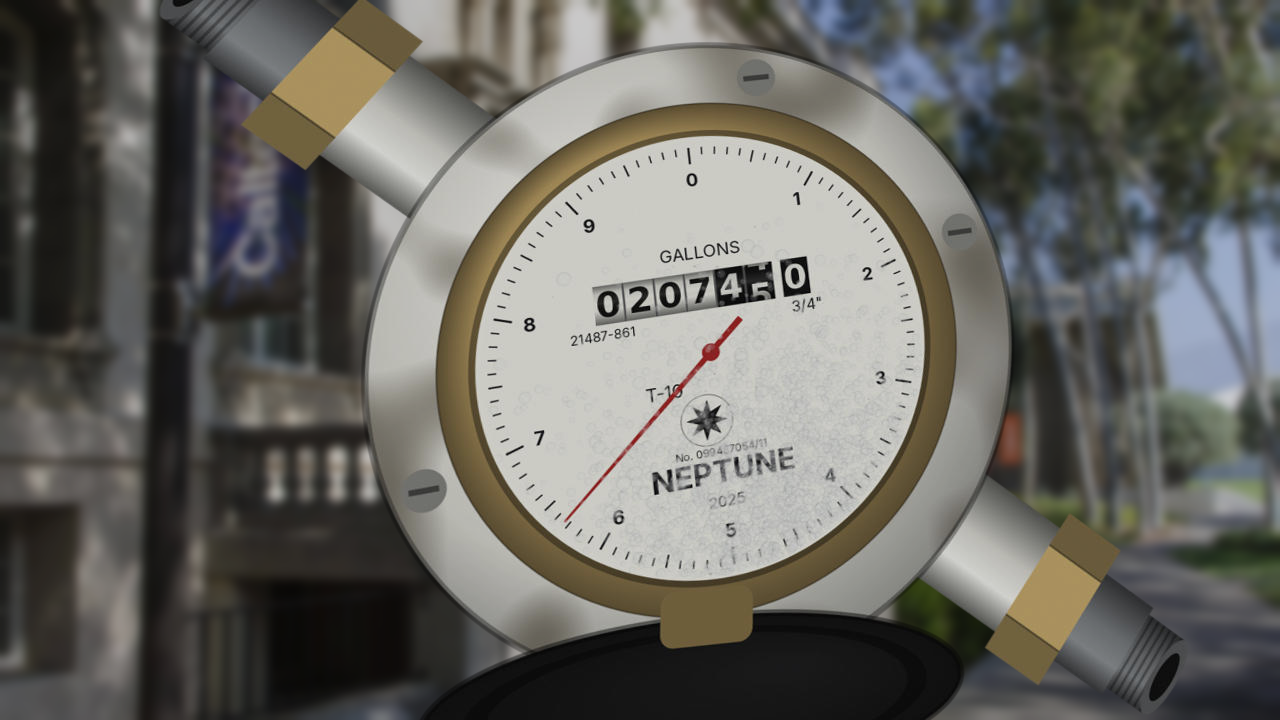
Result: 207446.3gal
